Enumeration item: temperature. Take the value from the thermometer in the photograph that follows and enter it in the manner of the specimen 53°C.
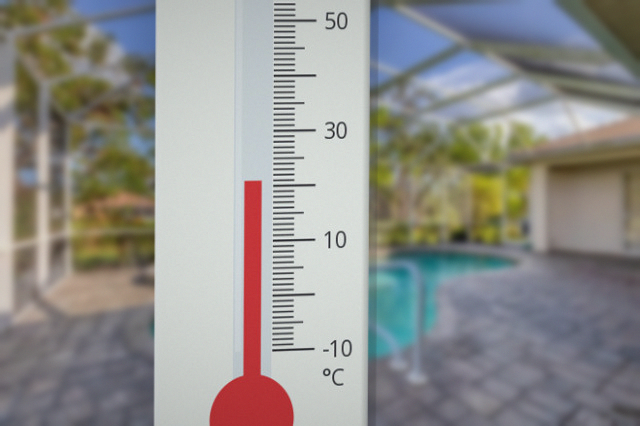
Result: 21°C
